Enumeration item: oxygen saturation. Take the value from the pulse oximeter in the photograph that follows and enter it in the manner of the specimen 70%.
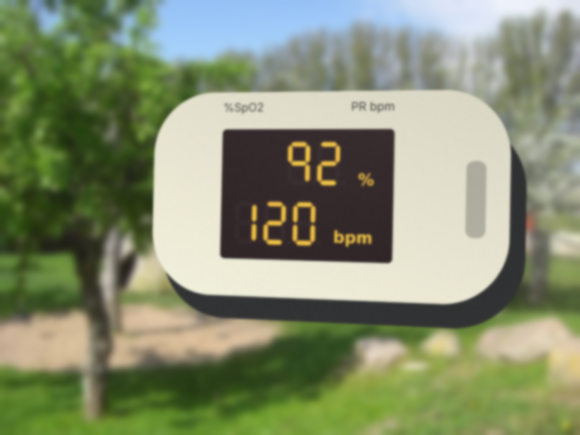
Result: 92%
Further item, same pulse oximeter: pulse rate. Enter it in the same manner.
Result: 120bpm
